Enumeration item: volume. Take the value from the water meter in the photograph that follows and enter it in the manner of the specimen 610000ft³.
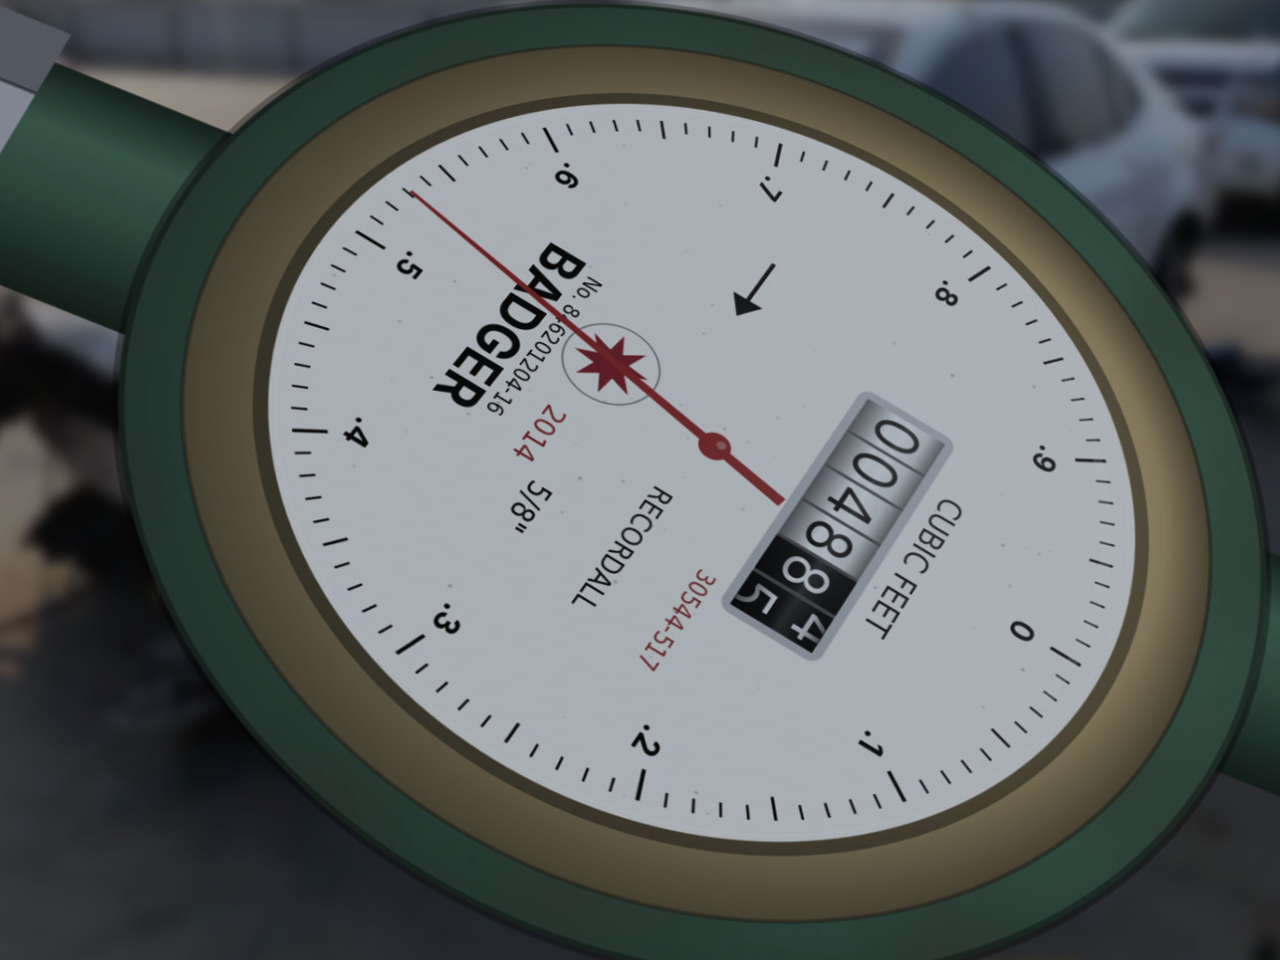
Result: 4884.53ft³
